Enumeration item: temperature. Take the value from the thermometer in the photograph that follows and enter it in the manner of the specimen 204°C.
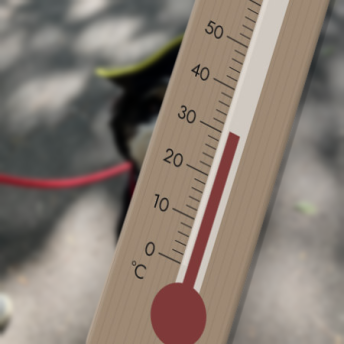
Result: 31°C
